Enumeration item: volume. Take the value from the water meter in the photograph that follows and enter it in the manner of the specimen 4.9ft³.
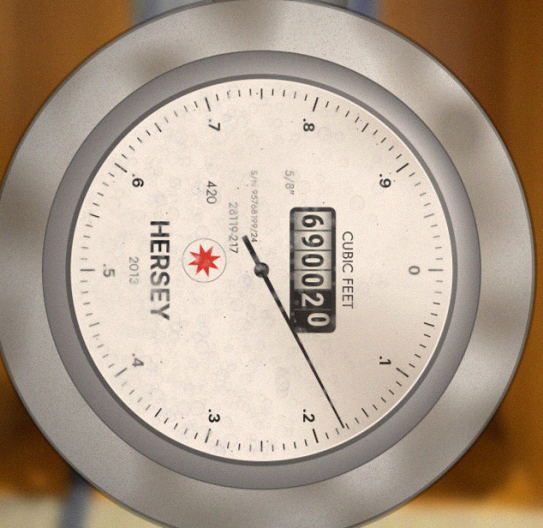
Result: 690020.17ft³
